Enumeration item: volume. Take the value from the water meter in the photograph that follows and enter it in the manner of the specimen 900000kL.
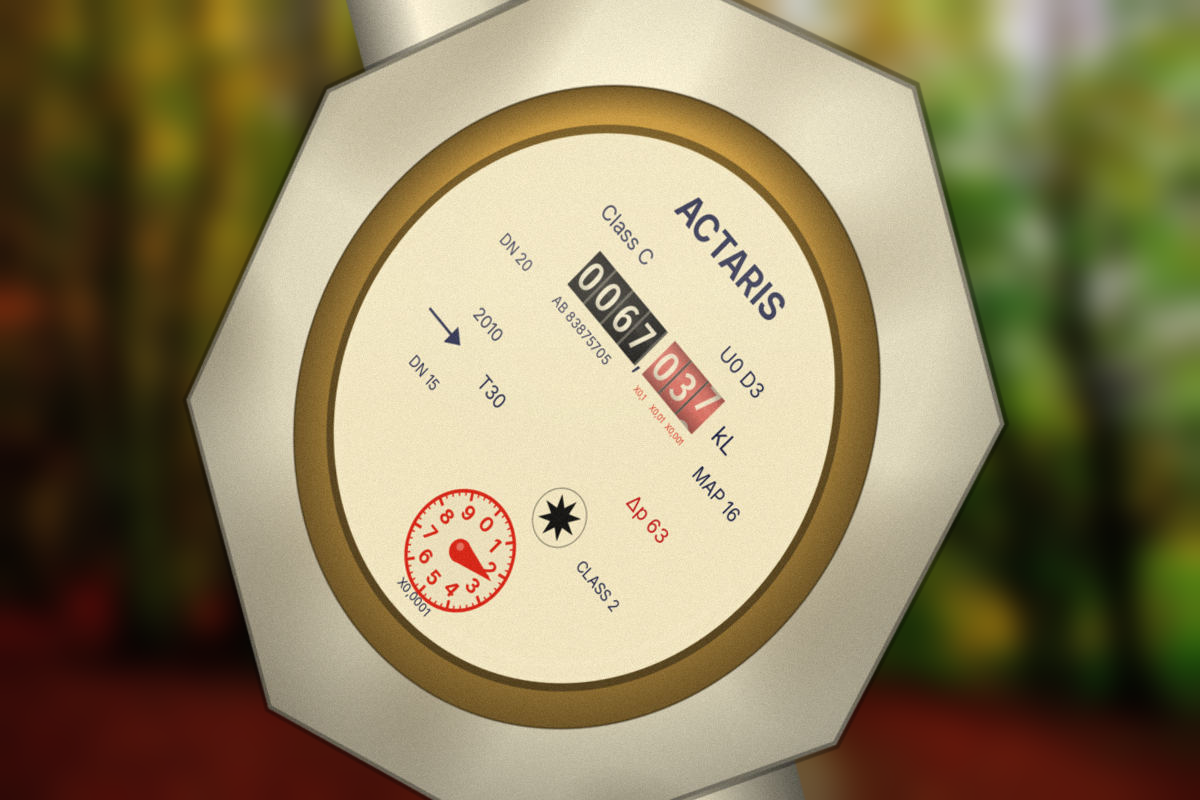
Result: 67.0372kL
